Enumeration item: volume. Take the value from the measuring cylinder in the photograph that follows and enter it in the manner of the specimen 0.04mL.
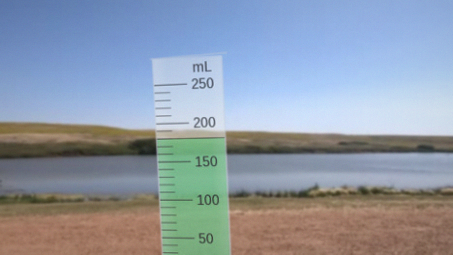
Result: 180mL
